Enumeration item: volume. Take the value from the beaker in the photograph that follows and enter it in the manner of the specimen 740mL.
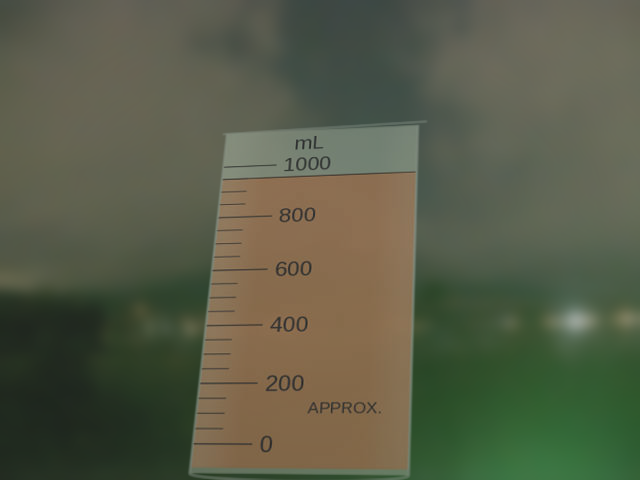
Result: 950mL
